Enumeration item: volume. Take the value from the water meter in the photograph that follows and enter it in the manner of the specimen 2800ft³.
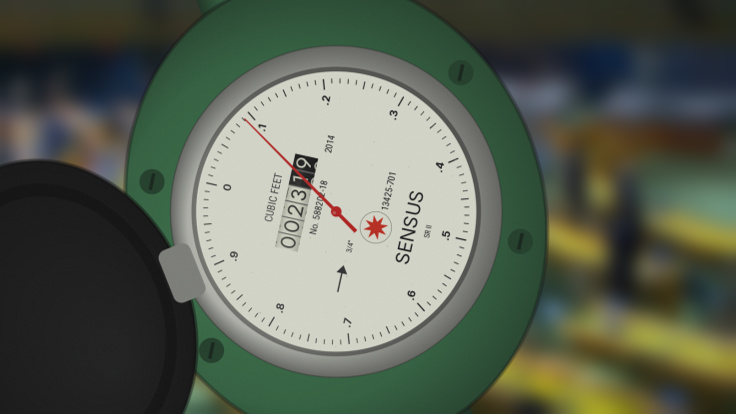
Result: 2319.09ft³
